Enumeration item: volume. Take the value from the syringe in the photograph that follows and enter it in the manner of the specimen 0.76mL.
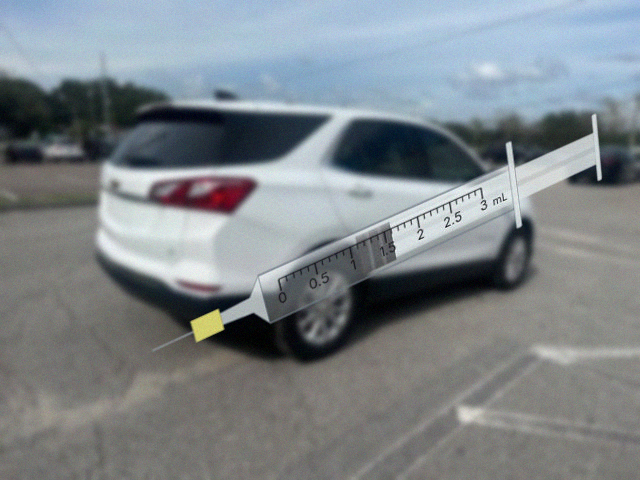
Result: 1.1mL
